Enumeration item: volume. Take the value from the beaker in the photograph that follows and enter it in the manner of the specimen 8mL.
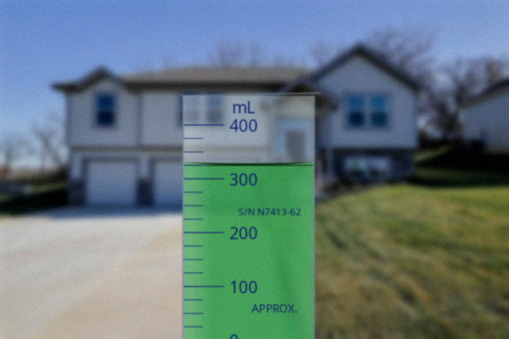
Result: 325mL
